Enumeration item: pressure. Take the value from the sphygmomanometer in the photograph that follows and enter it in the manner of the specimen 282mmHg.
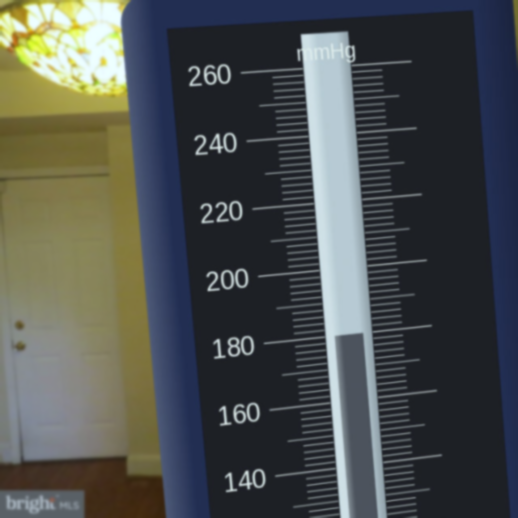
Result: 180mmHg
